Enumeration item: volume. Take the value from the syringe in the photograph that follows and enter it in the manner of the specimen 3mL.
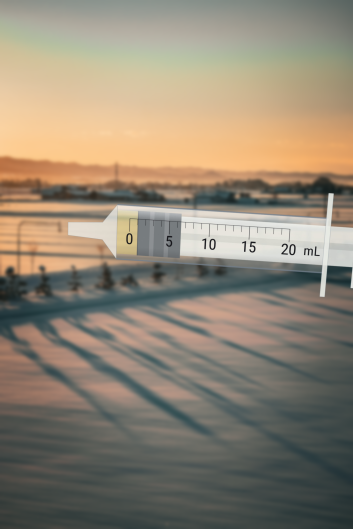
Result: 1mL
